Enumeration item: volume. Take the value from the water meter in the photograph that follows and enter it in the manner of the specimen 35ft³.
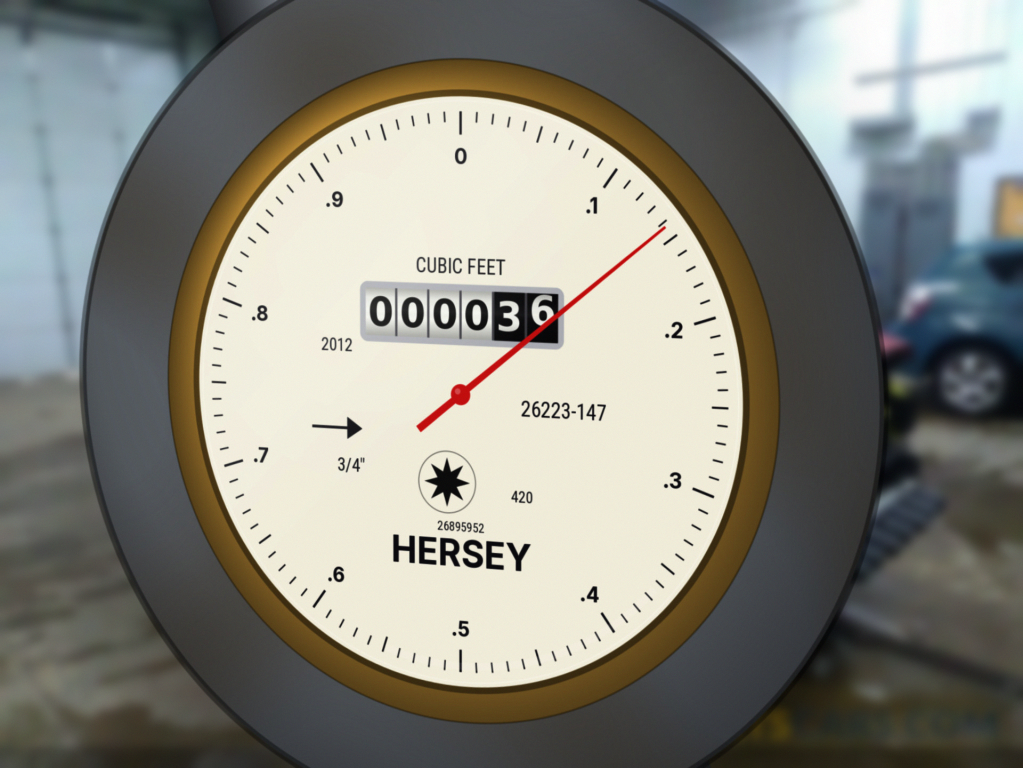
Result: 36.14ft³
